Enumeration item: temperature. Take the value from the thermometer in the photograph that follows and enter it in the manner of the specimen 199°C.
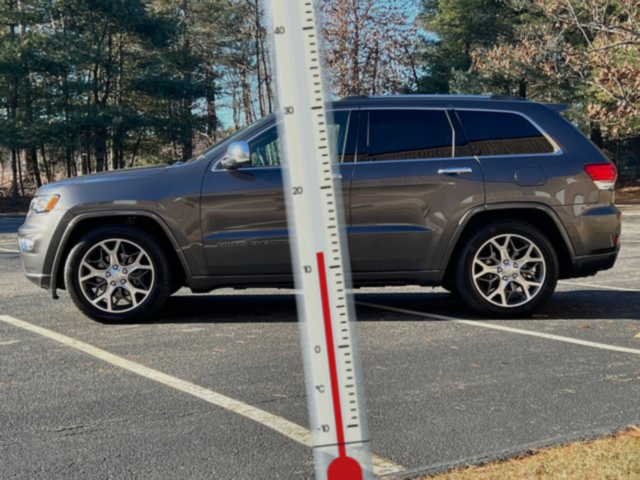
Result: 12°C
